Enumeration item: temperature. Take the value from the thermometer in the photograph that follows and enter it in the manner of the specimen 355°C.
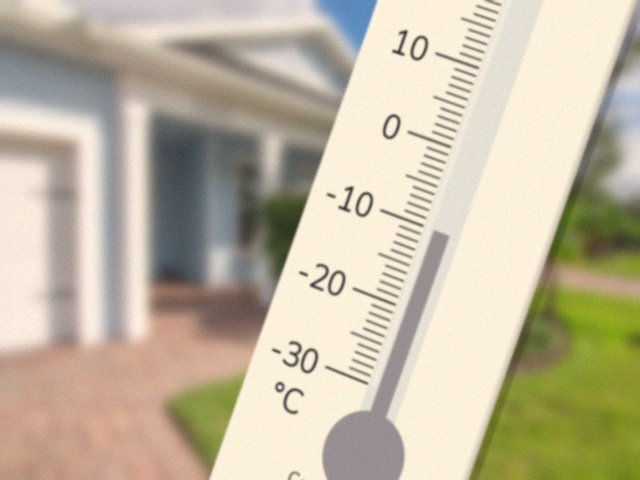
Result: -10°C
